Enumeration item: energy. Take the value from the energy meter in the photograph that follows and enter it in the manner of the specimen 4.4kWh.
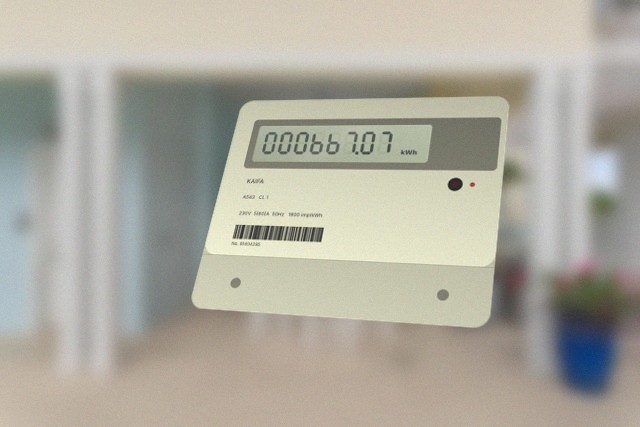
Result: 667.07kWh
